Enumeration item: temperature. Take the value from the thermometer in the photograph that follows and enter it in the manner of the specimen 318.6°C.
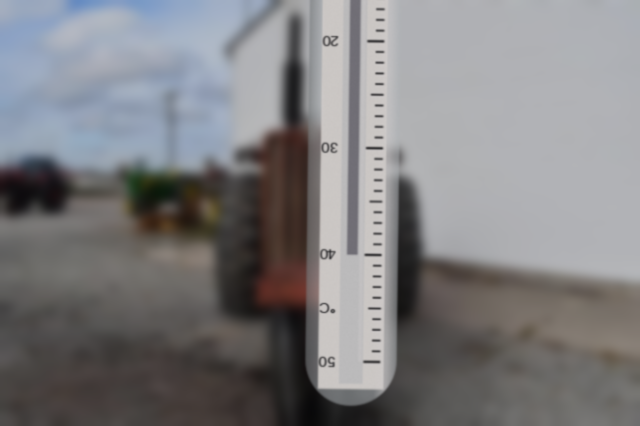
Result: 40°C
